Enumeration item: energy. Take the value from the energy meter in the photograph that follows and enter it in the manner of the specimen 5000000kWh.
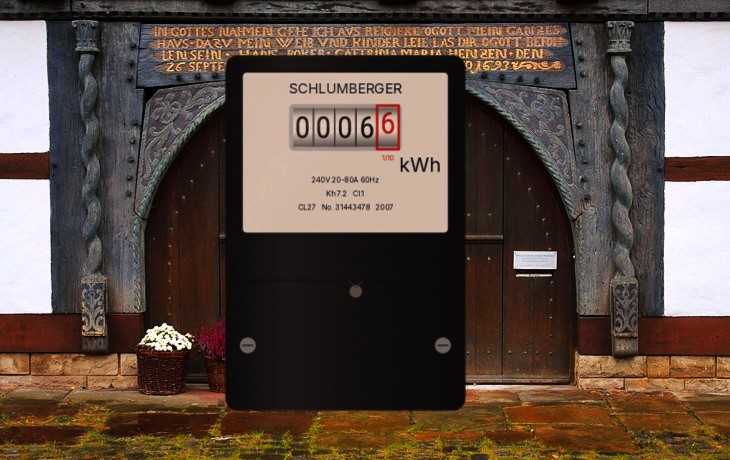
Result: 6.6kWh
